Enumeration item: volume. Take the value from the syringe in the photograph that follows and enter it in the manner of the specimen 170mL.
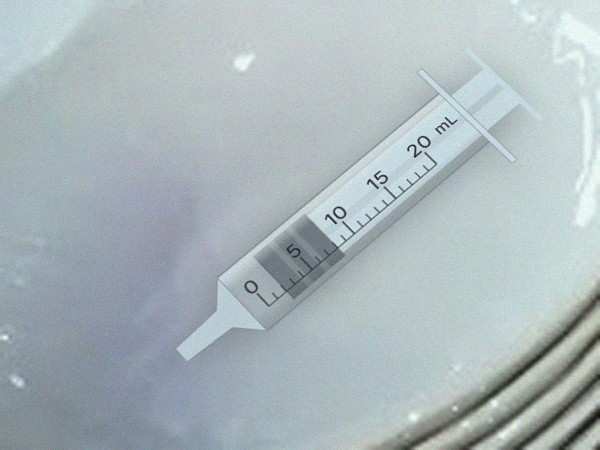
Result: 2mL
